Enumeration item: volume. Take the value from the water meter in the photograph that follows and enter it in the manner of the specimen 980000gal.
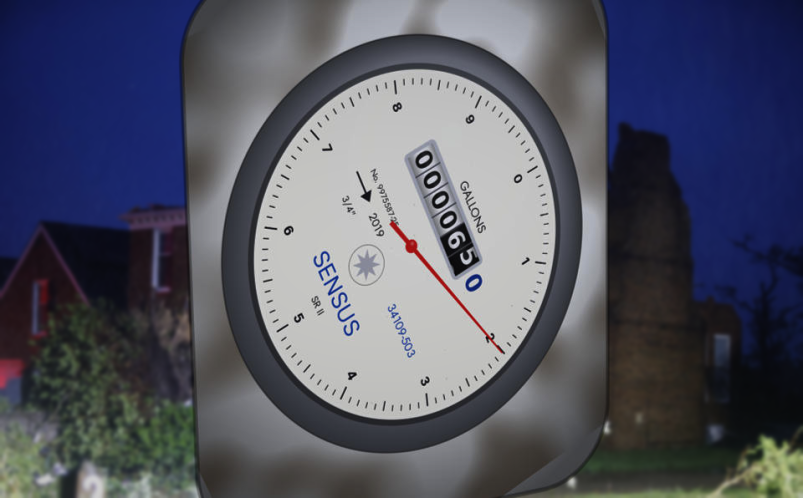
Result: 652.0gal
